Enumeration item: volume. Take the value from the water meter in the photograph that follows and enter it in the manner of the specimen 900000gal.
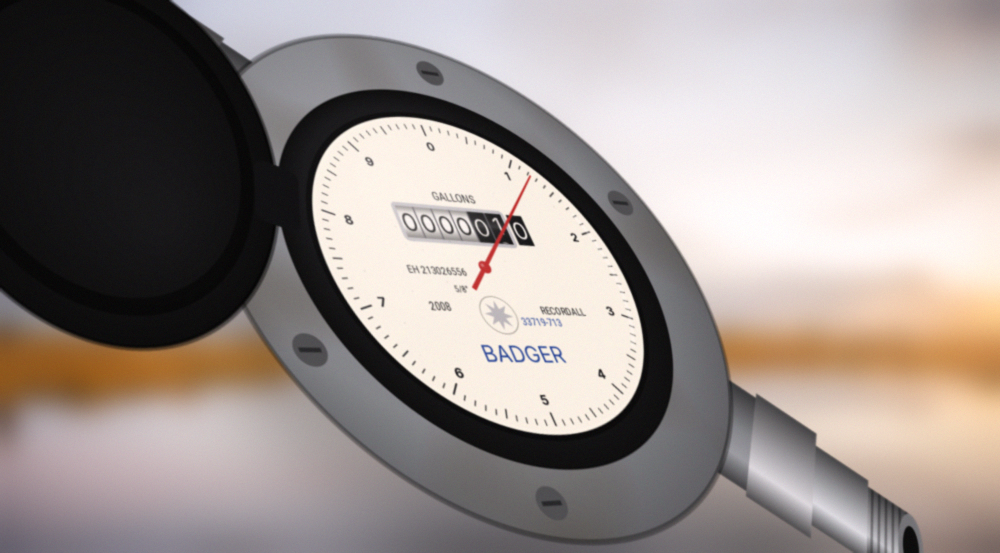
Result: 11.2gal
